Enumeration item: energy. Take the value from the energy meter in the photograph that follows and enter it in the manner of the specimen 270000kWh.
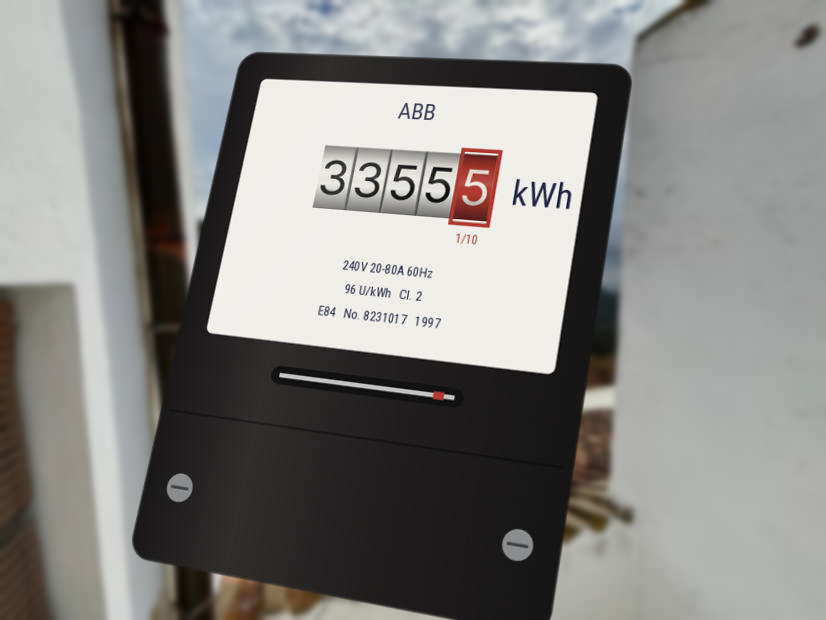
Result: 3355.5kWh
